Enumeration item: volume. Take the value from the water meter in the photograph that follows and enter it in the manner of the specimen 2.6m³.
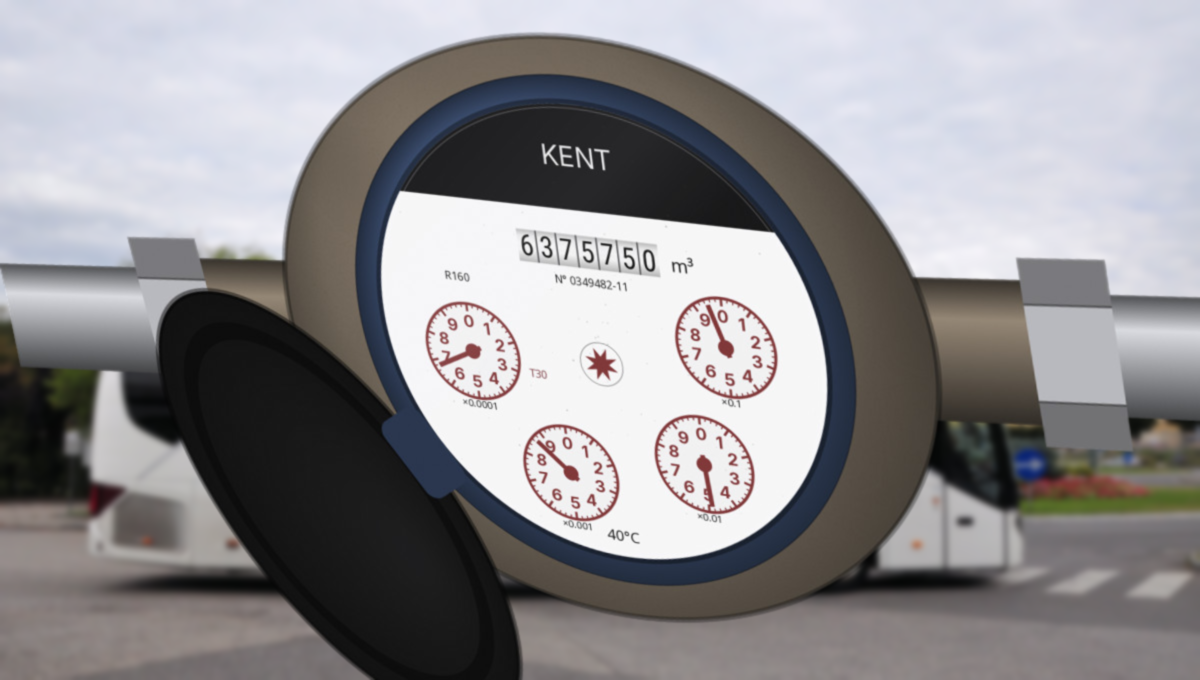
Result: 6375749.9486m³
